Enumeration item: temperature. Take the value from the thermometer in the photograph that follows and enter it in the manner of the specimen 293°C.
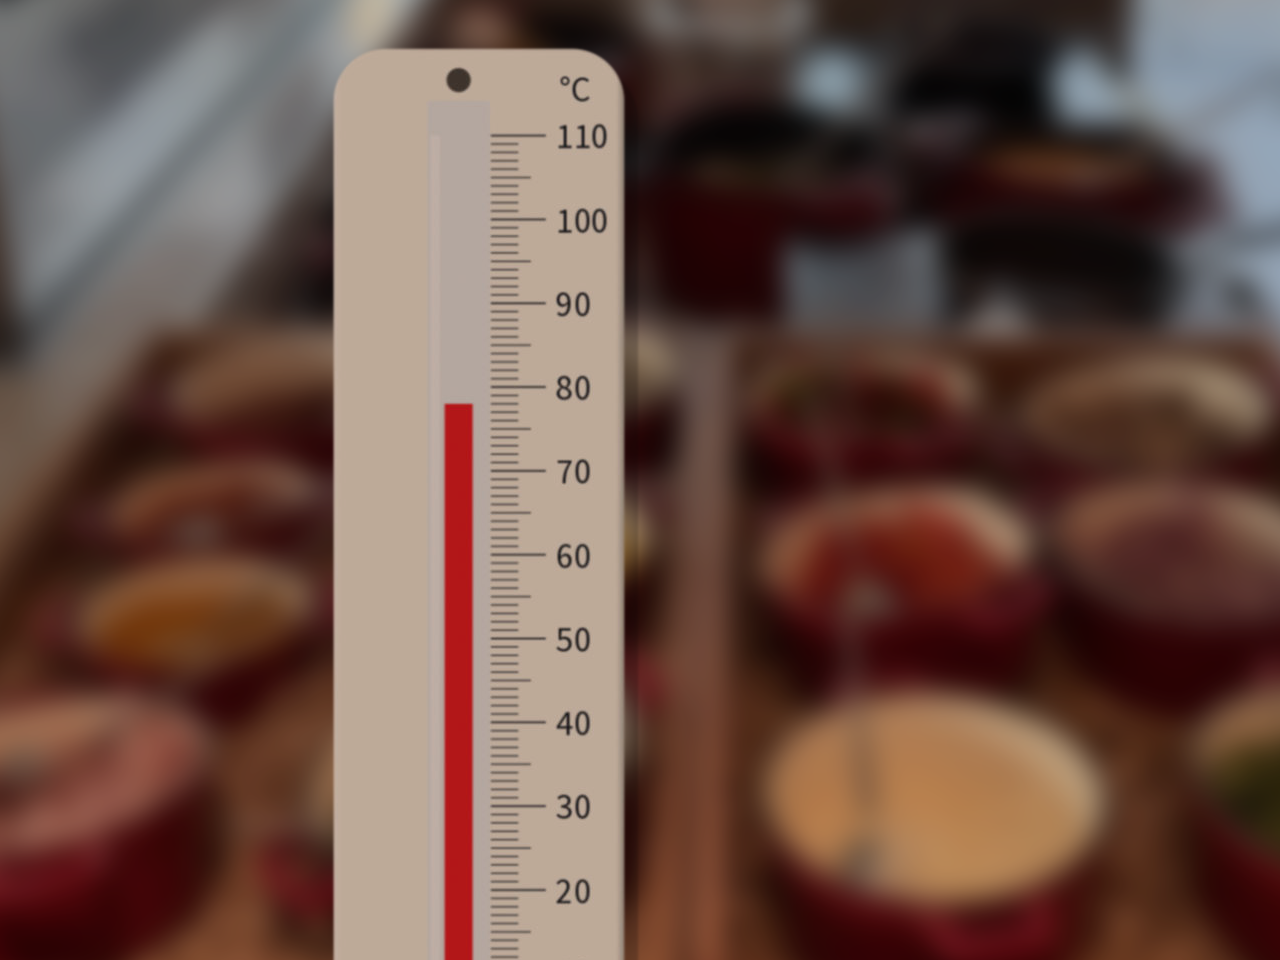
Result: 78°C
